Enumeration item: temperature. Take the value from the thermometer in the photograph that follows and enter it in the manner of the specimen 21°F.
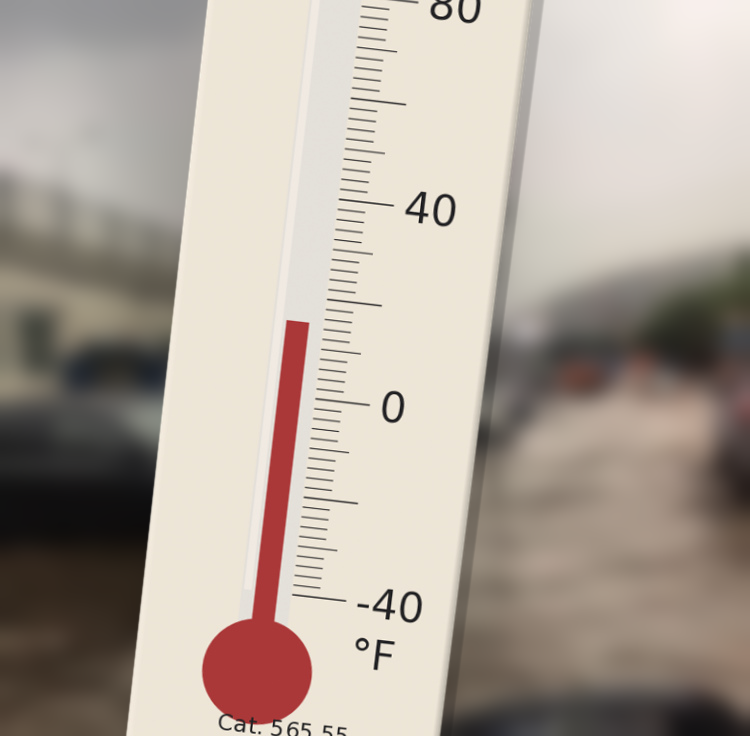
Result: 15°F
